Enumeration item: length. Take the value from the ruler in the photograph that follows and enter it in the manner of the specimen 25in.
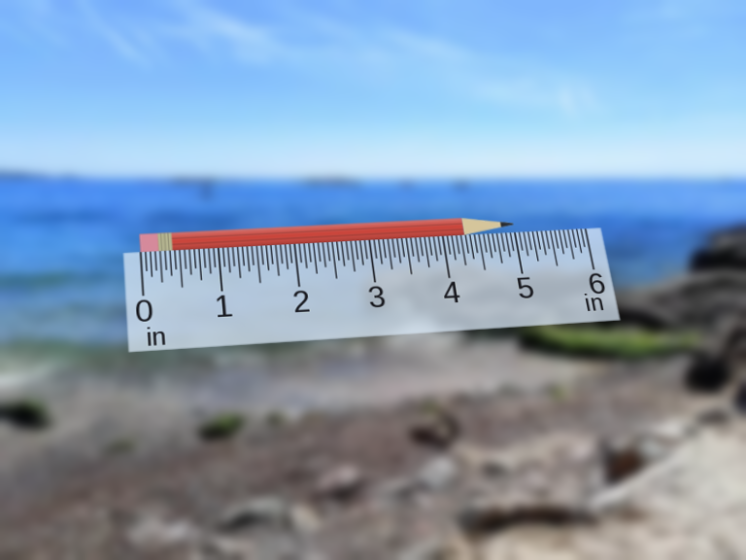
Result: 5in
